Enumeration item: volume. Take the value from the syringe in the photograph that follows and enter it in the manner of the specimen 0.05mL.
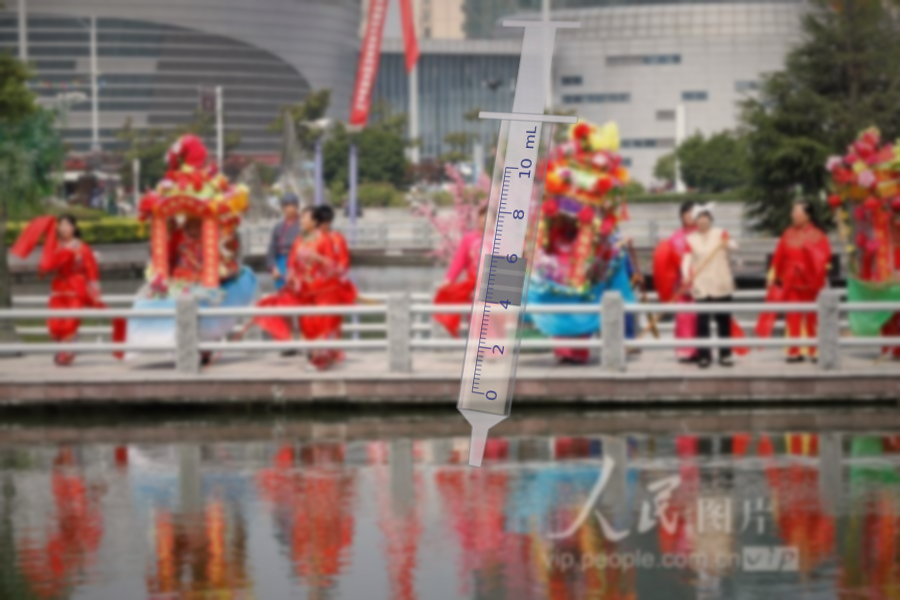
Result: 4mL
